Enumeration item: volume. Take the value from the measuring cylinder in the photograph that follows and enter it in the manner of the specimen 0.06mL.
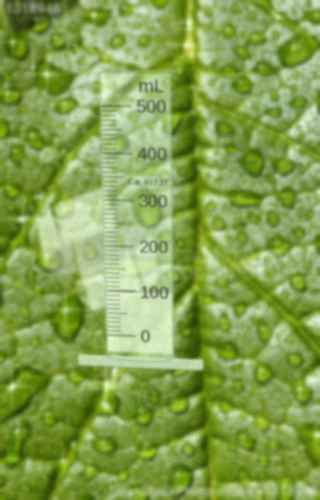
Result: 100mL
